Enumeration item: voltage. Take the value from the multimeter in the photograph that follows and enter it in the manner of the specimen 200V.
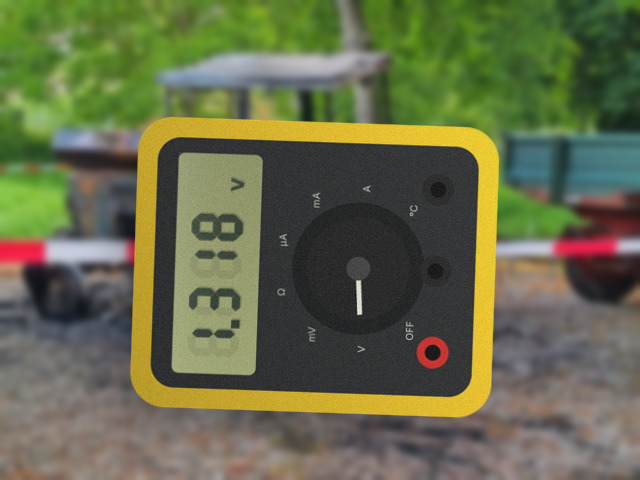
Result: 1.318V
